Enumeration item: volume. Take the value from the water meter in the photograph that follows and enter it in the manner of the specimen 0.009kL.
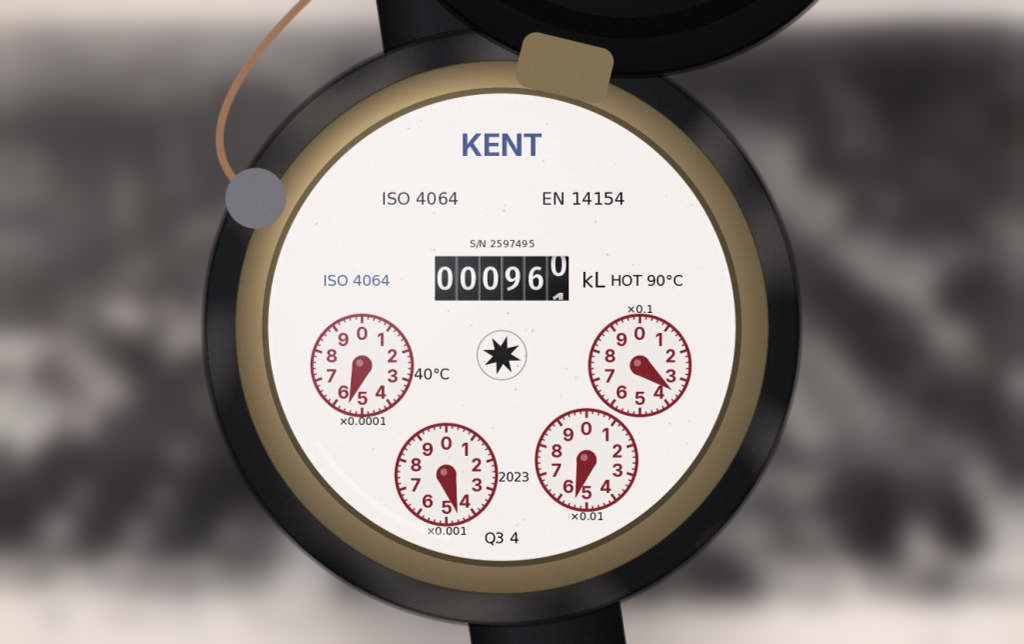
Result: 960.3545kL
